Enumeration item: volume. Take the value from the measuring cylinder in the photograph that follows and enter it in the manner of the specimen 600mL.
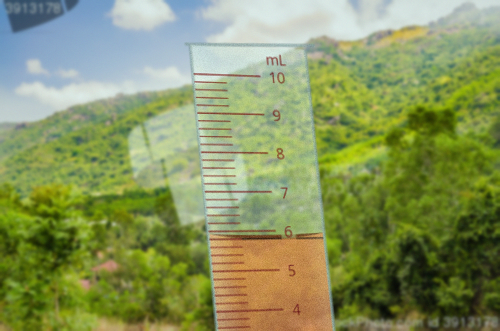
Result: 5.8mL
